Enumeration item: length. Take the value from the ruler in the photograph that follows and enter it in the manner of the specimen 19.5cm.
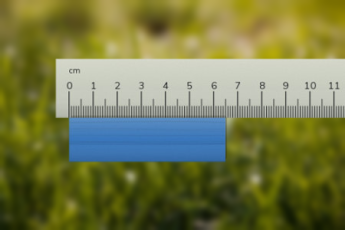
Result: 6.5cm
